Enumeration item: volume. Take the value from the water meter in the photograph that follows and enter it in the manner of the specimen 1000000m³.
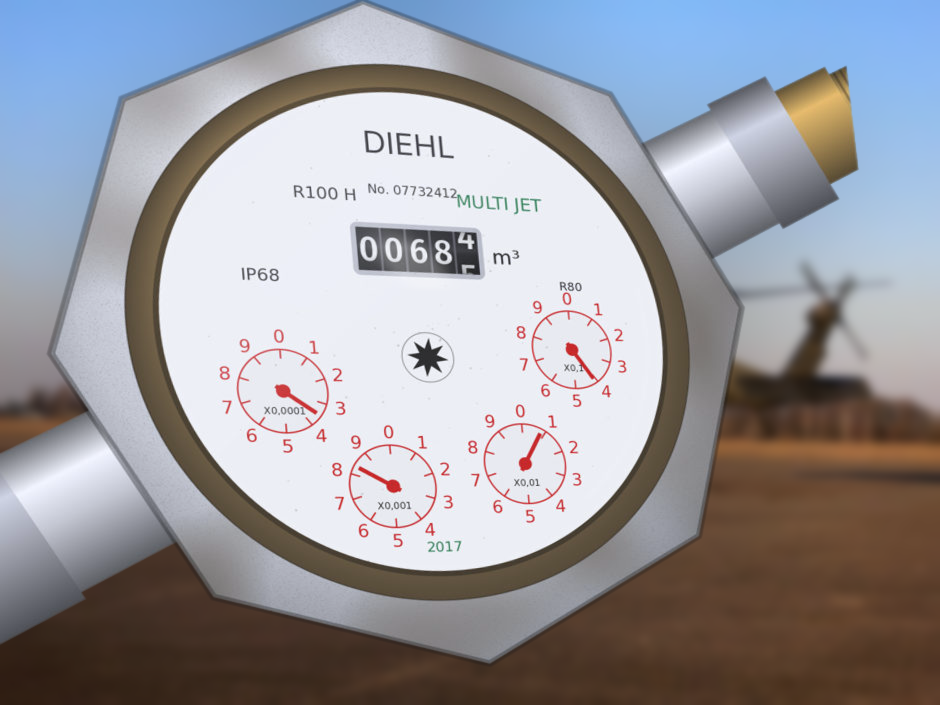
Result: 684.4083m³
